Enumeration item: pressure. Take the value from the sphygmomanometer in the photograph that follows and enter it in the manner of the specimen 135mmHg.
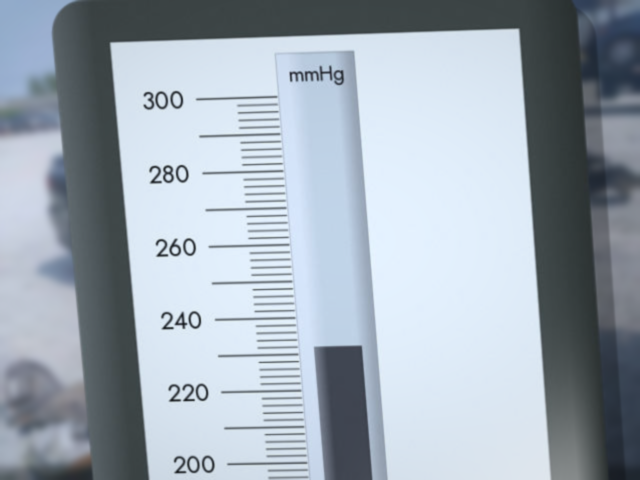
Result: 232mmHg
